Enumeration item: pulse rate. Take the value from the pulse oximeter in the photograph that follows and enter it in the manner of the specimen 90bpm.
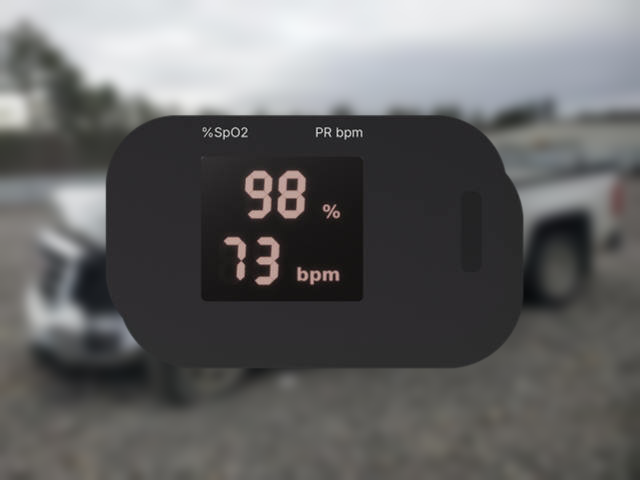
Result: 73bpm
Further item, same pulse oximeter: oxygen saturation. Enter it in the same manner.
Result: 98%
